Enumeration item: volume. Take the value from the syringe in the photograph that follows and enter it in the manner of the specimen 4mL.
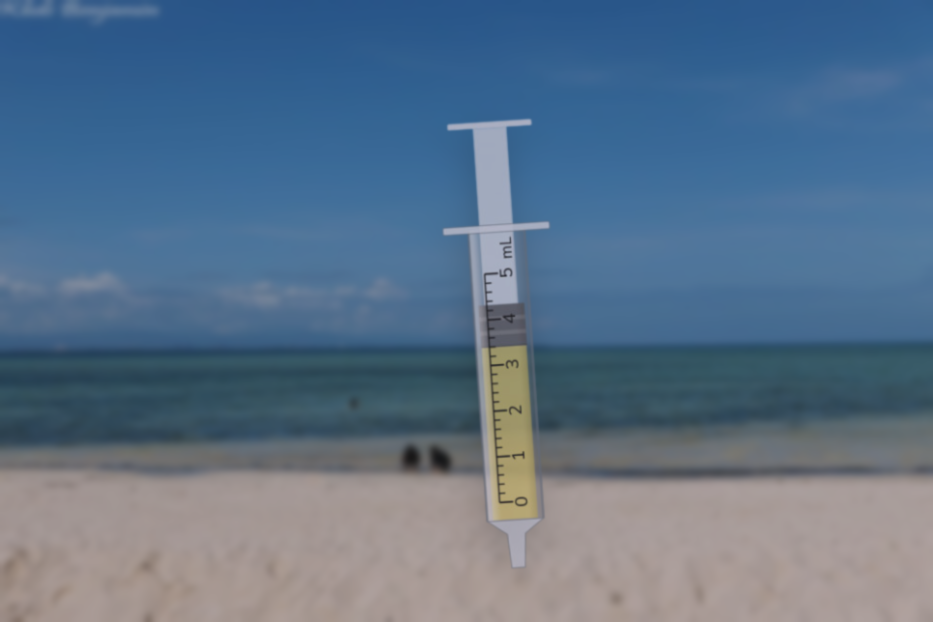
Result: 3.4mL
